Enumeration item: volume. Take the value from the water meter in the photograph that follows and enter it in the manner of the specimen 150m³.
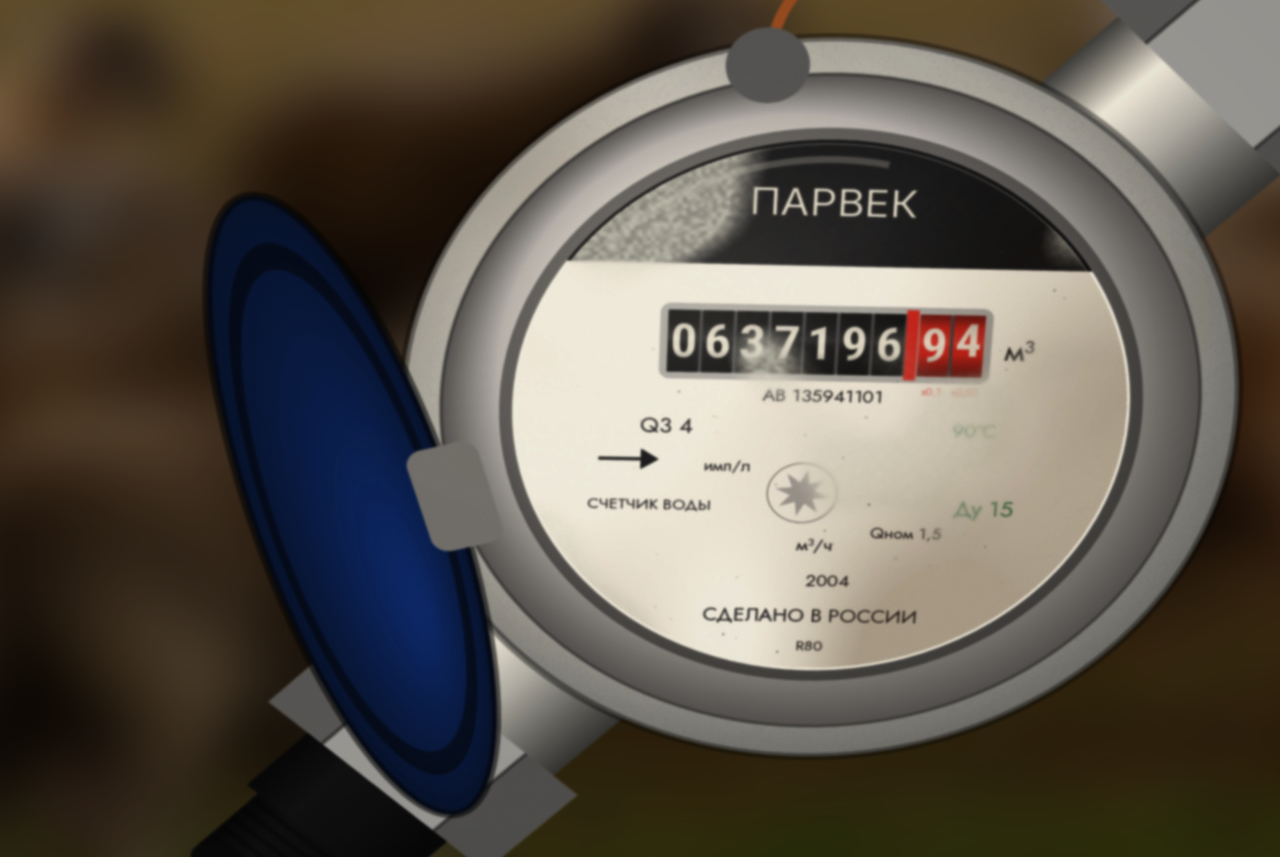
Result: 637196.94m³
